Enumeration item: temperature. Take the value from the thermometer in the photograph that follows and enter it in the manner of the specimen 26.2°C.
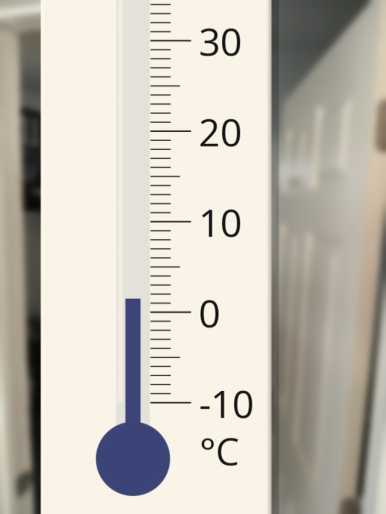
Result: 1.5°C
